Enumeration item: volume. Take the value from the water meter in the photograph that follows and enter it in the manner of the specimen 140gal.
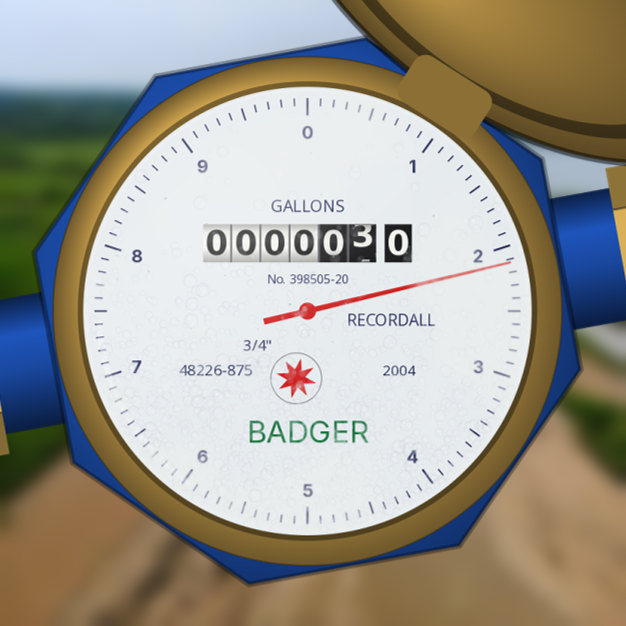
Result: 32.1gal
